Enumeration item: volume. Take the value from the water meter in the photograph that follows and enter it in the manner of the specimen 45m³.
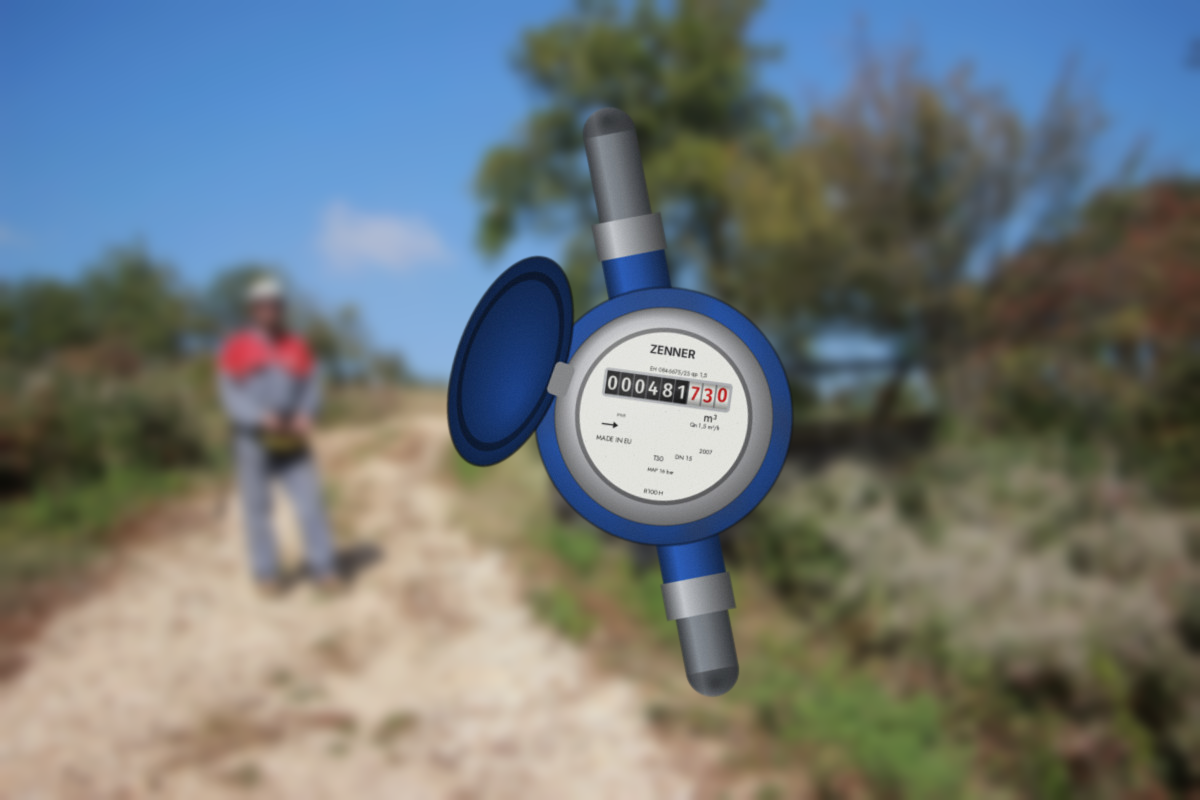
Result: 481.730m³
